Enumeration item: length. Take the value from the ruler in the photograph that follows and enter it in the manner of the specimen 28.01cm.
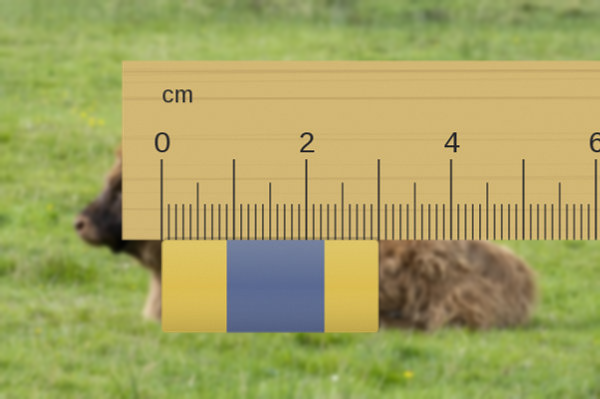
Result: 3cm
